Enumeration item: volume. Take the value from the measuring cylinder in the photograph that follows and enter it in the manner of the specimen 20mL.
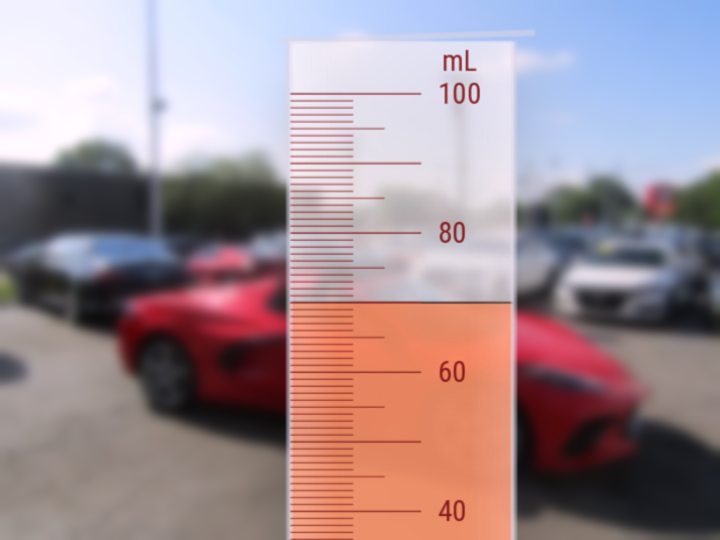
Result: 70mL
